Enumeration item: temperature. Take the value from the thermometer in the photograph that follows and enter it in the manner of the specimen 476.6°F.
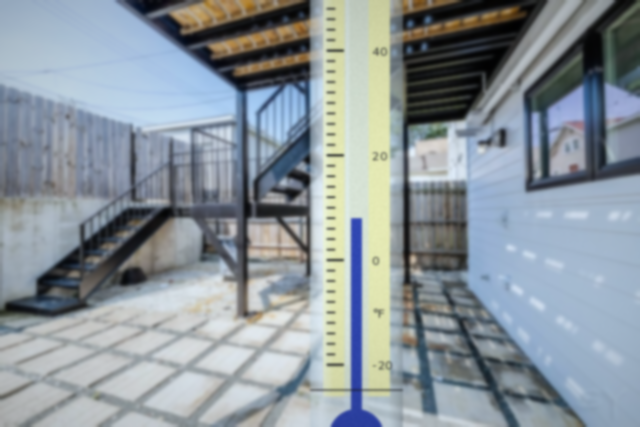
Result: 8°F
